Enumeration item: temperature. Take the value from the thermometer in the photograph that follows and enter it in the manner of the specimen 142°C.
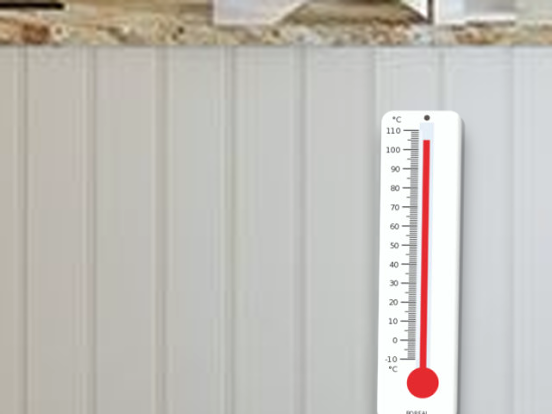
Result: 105°C
